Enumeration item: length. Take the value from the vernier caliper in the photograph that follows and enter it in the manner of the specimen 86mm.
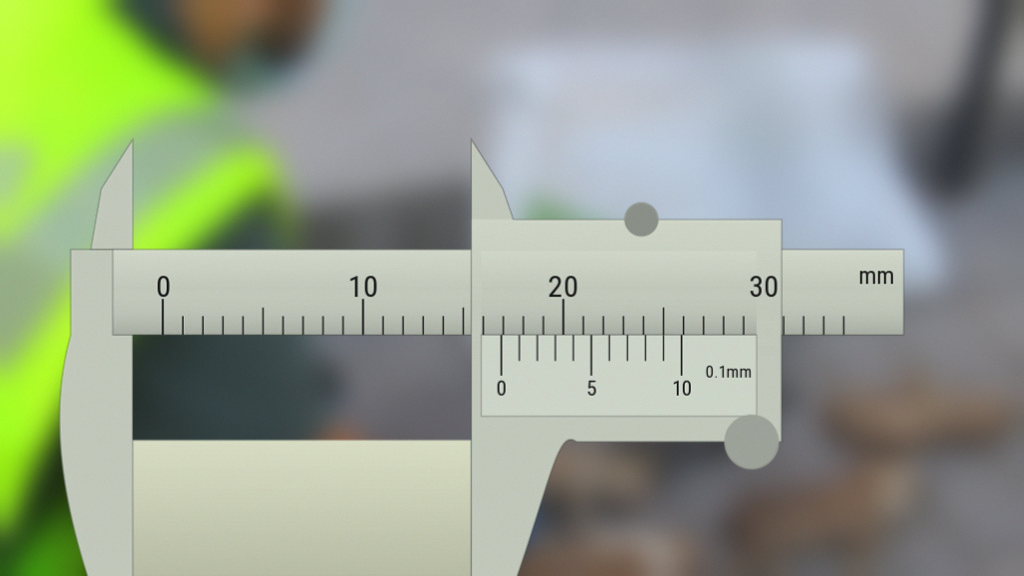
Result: 16.9mm
